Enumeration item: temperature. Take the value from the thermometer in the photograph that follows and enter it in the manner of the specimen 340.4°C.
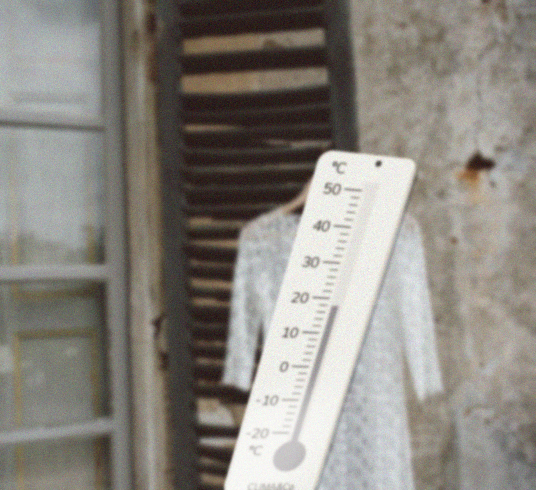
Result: 18°C
